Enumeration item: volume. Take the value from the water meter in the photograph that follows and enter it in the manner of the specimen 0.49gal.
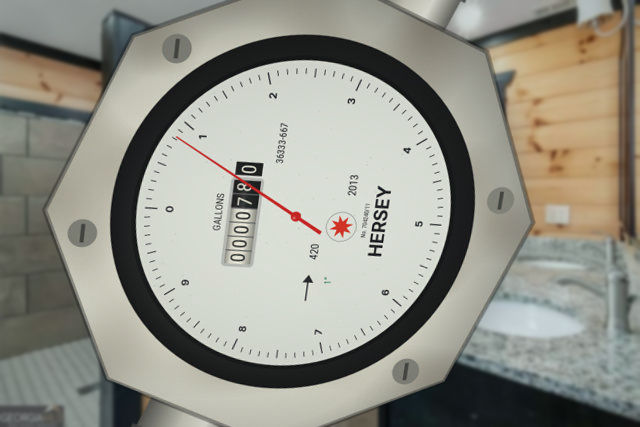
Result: 780.8gal
